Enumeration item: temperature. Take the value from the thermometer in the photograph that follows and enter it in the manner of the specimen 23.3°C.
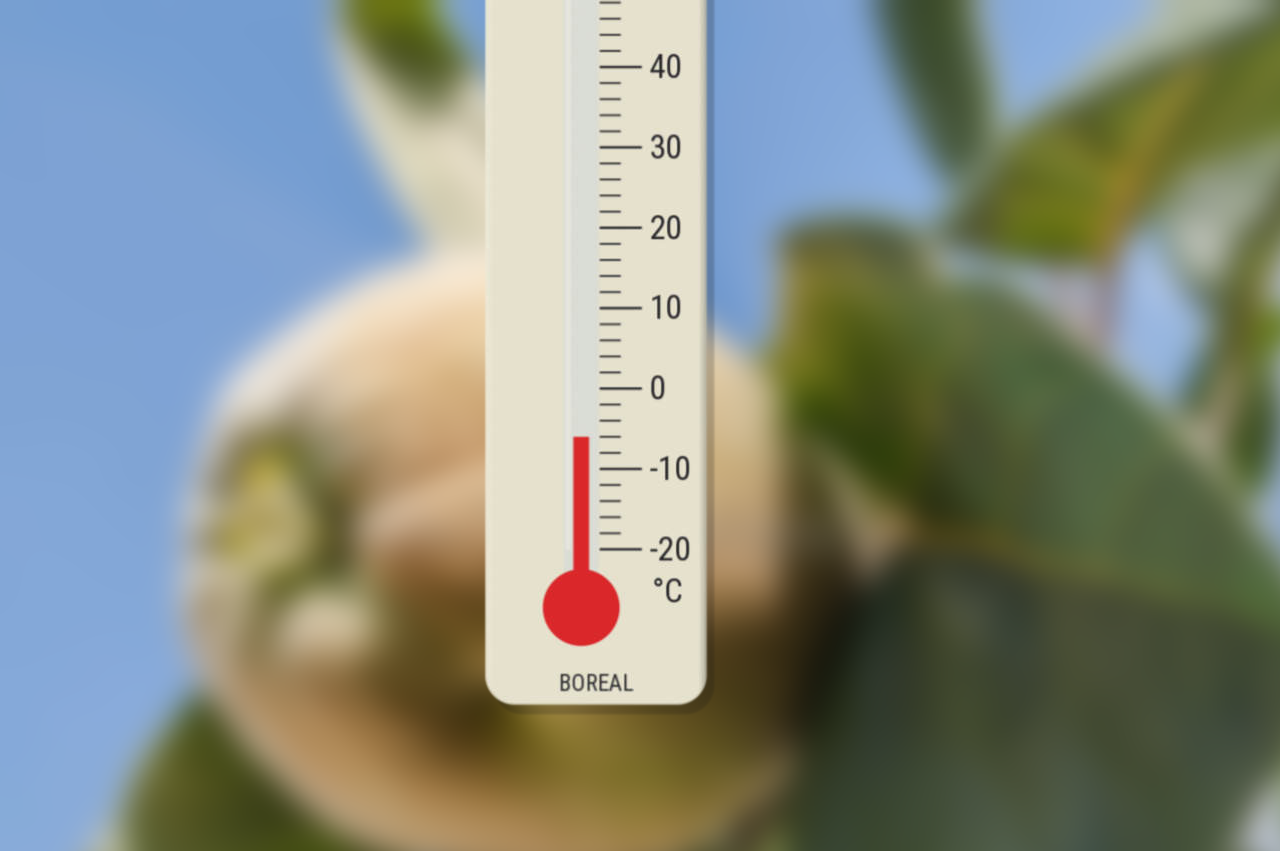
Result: -6°C
